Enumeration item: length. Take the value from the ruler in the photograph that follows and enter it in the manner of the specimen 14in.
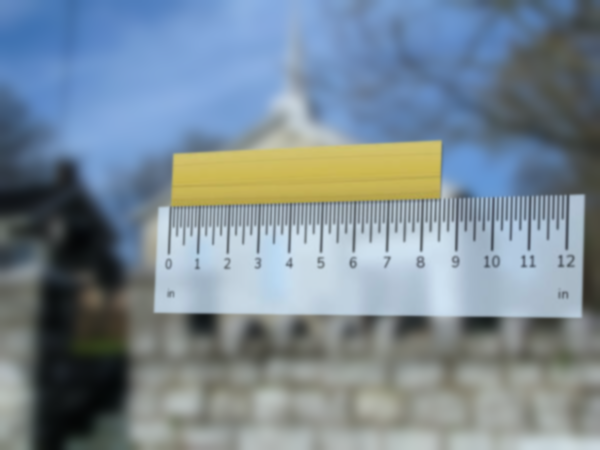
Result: 8.5in
